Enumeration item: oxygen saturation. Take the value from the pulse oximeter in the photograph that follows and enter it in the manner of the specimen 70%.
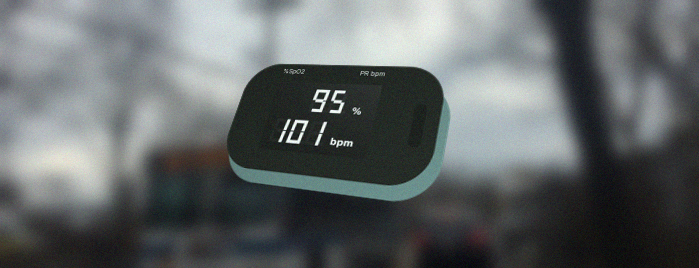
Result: 95%
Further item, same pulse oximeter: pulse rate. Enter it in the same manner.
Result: 101bpm
